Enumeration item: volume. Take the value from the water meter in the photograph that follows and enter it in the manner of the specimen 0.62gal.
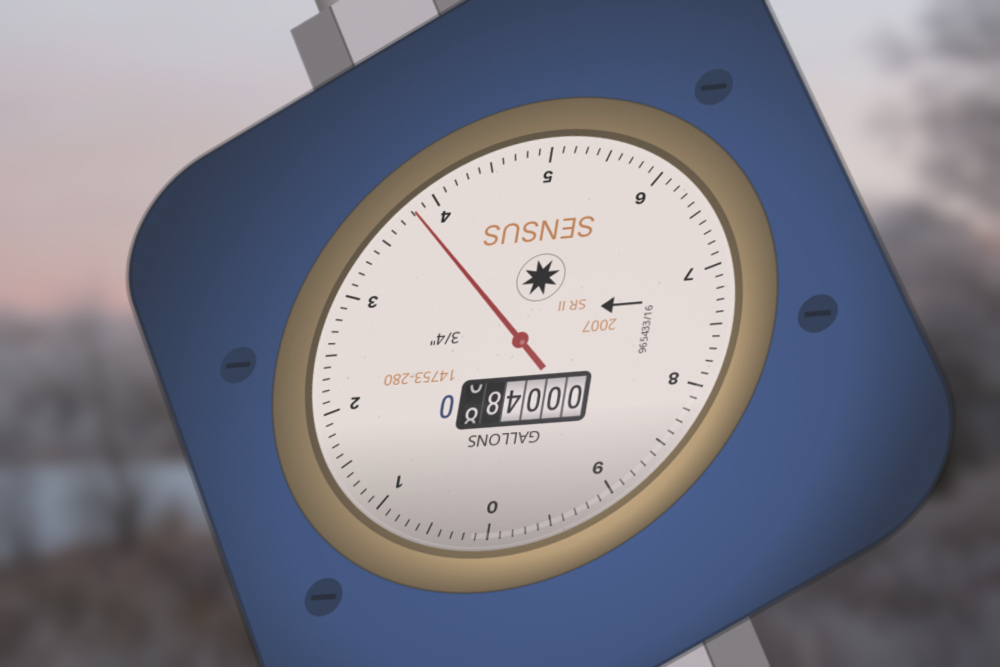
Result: 4883.8gal
